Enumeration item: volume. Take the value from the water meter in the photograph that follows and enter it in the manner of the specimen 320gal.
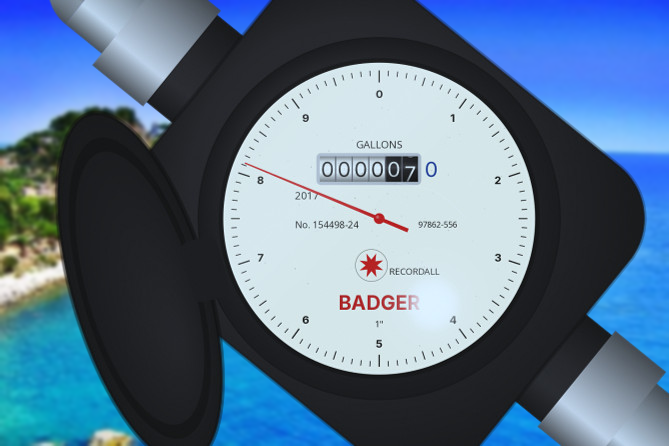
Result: 68.1gal
